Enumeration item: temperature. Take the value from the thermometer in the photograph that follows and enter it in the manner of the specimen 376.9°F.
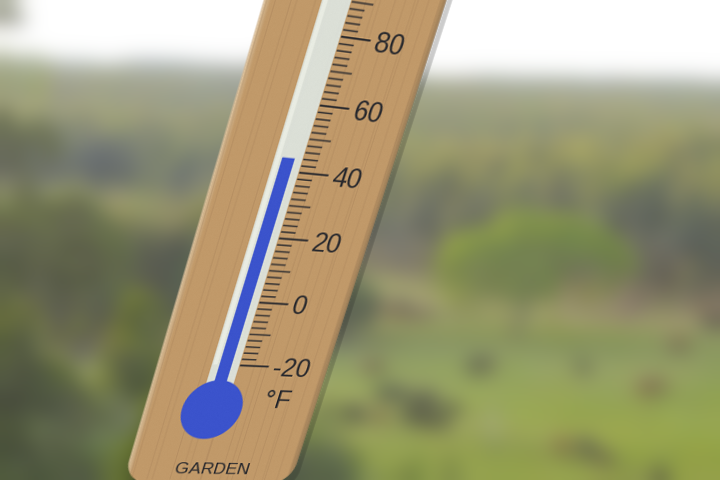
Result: 44°F
